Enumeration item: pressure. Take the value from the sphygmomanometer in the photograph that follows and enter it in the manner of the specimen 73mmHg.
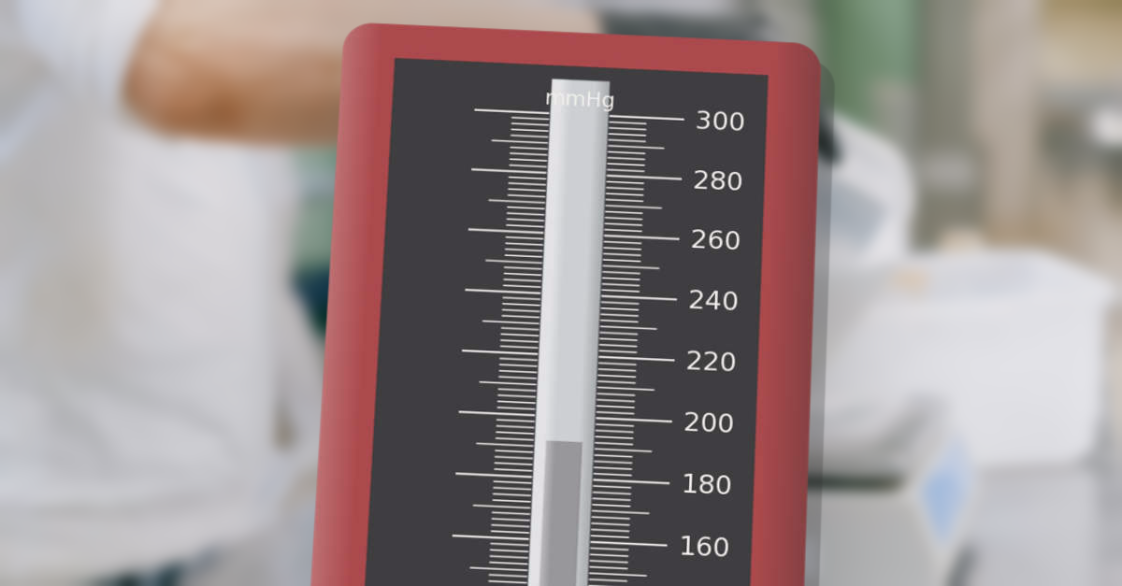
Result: 192mmHg
